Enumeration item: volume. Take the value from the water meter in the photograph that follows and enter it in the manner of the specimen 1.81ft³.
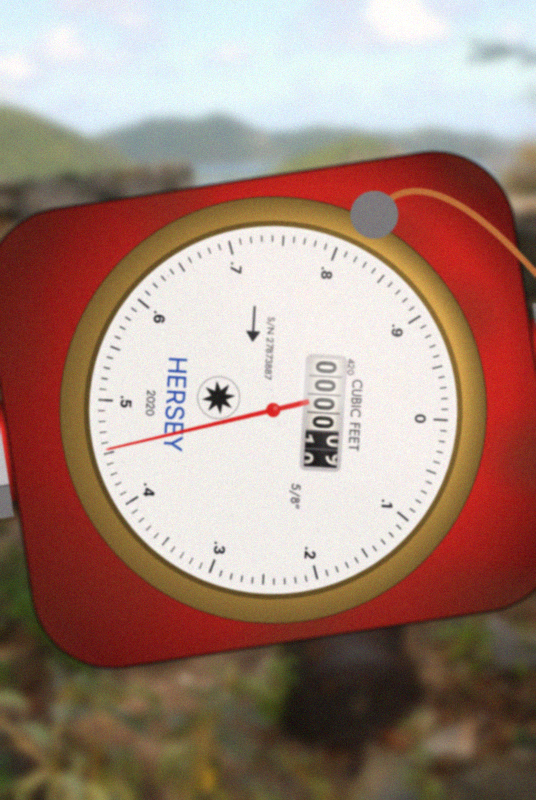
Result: 9.45ft³
